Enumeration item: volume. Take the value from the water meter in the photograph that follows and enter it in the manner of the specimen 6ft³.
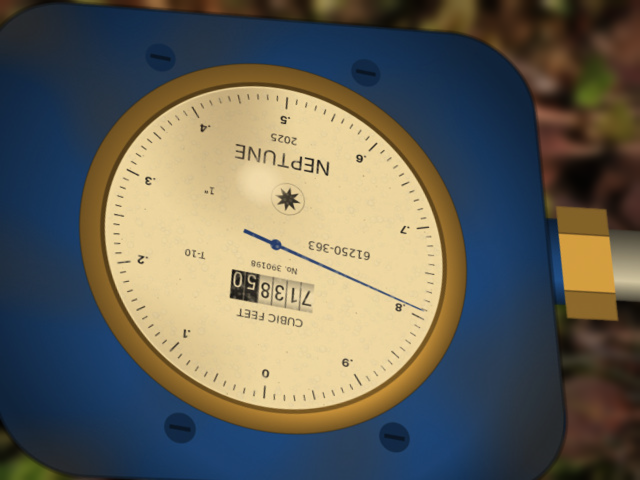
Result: 713849.79ft³
